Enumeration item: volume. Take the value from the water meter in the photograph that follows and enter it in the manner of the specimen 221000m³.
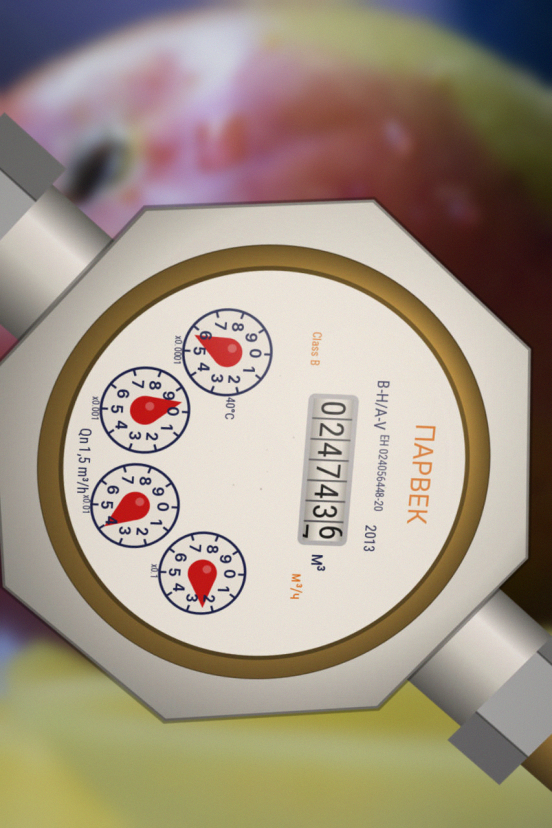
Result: 247436.2395m³
